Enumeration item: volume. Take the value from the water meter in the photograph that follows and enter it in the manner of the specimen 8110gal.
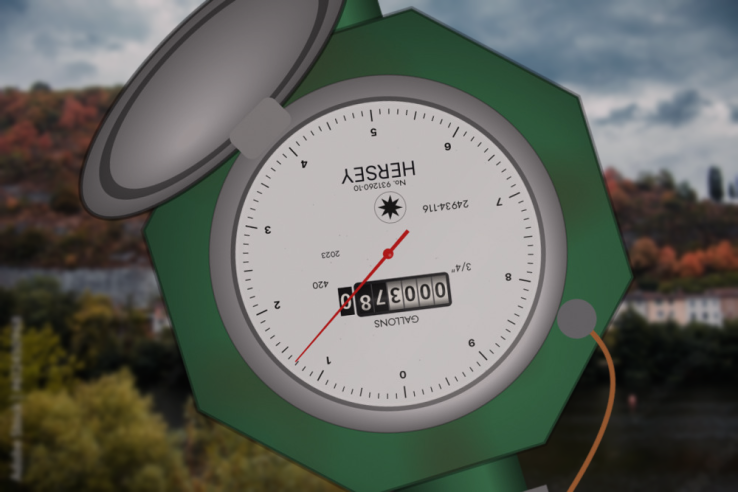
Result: 3781.3gal
